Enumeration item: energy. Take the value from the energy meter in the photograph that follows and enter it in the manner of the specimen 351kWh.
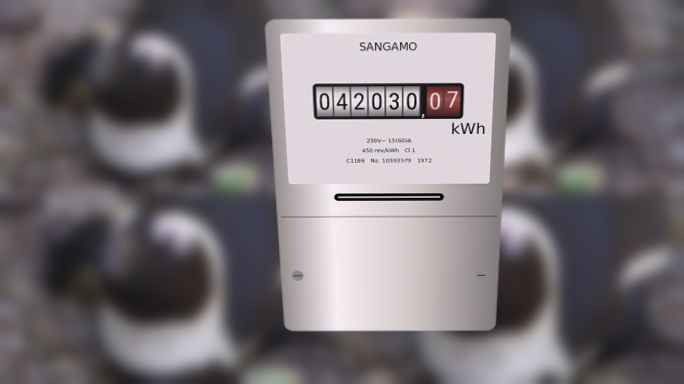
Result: 42030.07kWh
